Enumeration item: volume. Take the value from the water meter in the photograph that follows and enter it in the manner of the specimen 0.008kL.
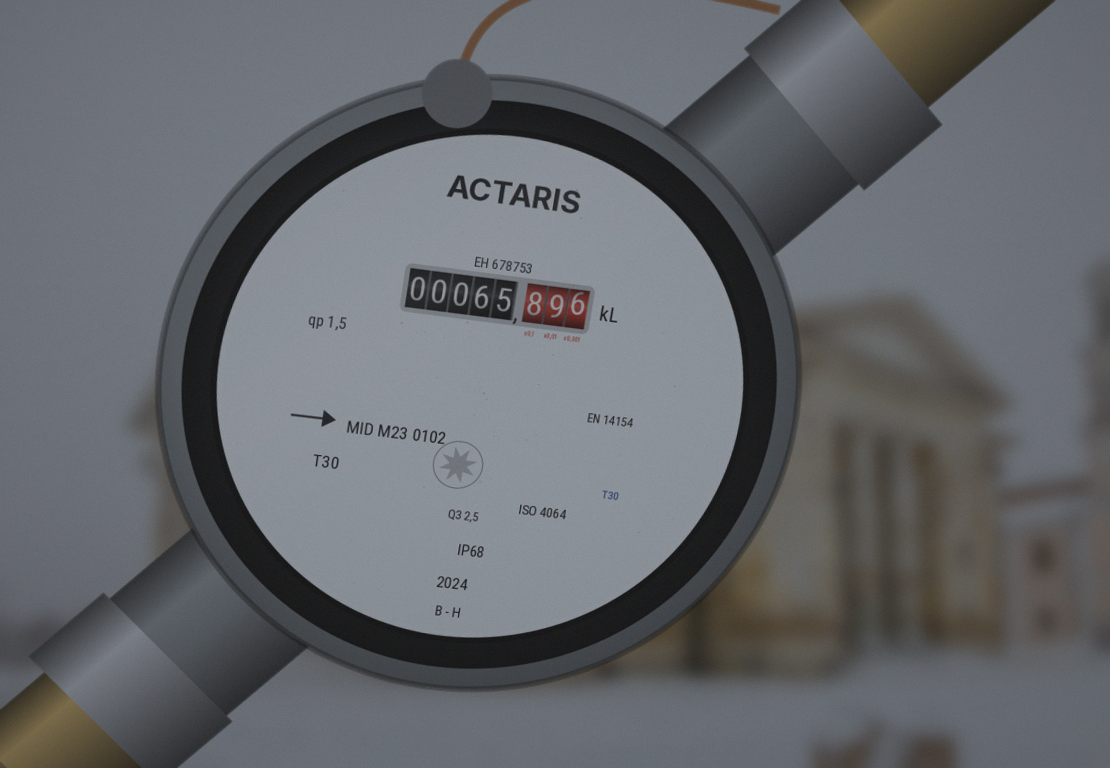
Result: 65.896kL
